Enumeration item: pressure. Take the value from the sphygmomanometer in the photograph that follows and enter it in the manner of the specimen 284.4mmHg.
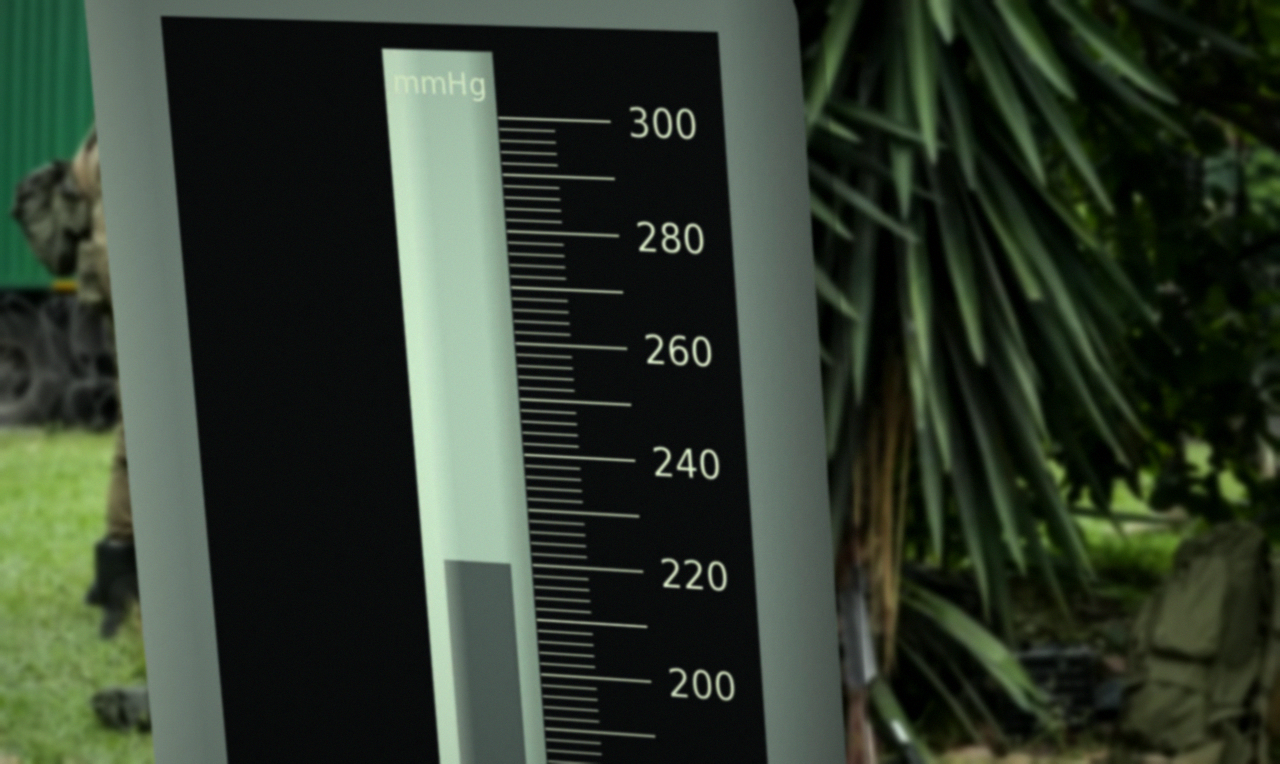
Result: 220mmHg
